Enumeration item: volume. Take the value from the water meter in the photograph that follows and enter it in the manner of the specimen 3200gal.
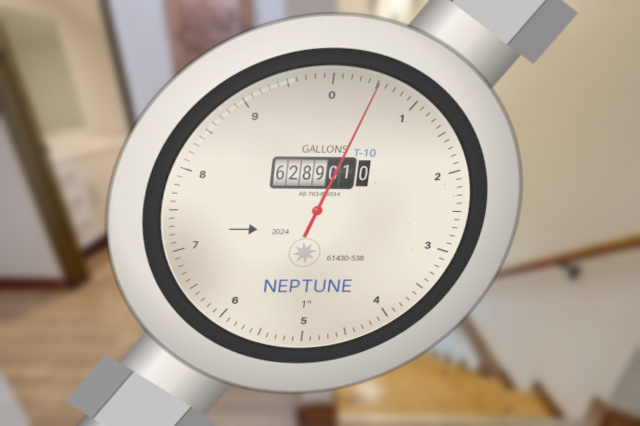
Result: 6289010.5gal
